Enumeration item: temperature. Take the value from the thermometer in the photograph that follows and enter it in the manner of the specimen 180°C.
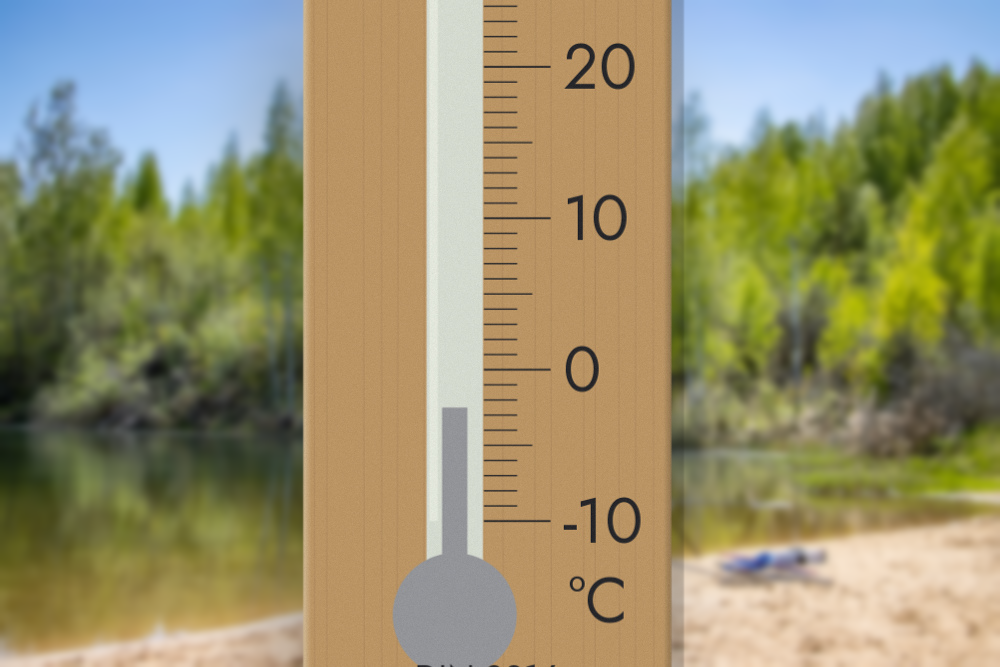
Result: -2.5°C
